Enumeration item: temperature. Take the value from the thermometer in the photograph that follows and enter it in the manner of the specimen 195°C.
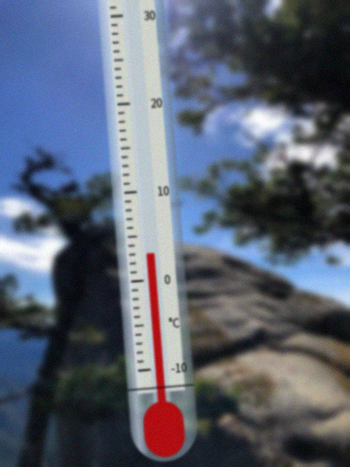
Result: 3°C
